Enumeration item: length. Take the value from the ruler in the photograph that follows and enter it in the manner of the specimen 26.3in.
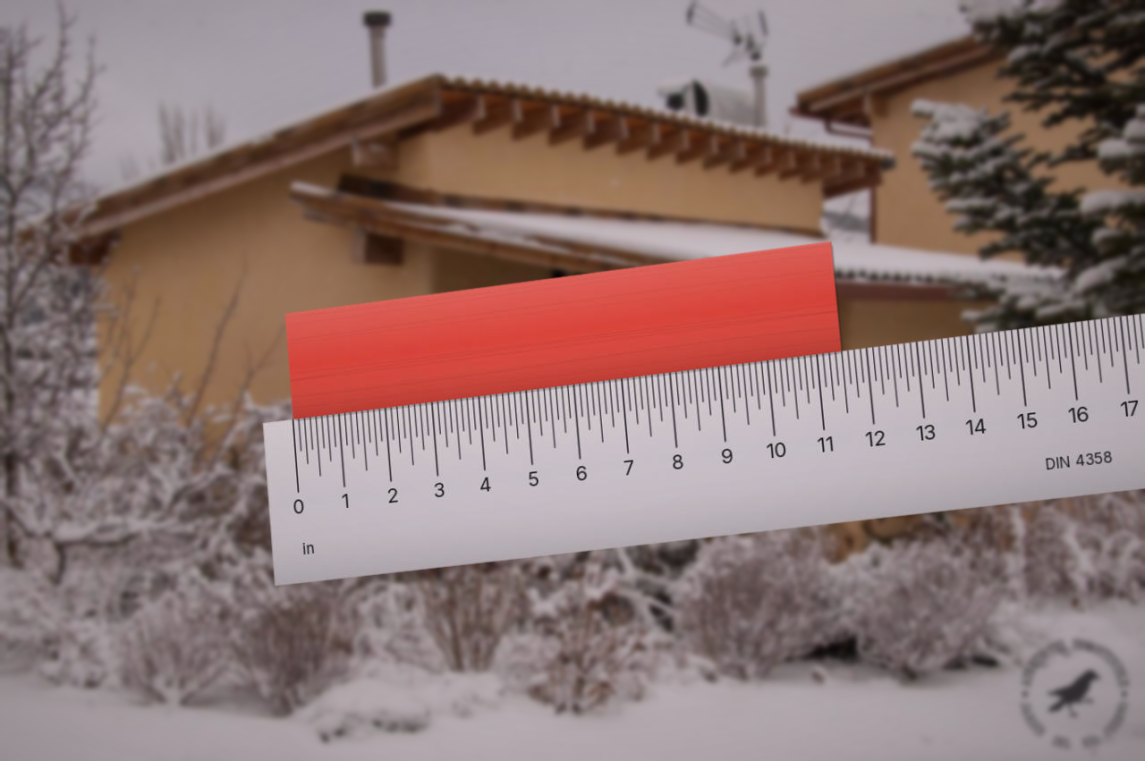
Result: 11.5in
